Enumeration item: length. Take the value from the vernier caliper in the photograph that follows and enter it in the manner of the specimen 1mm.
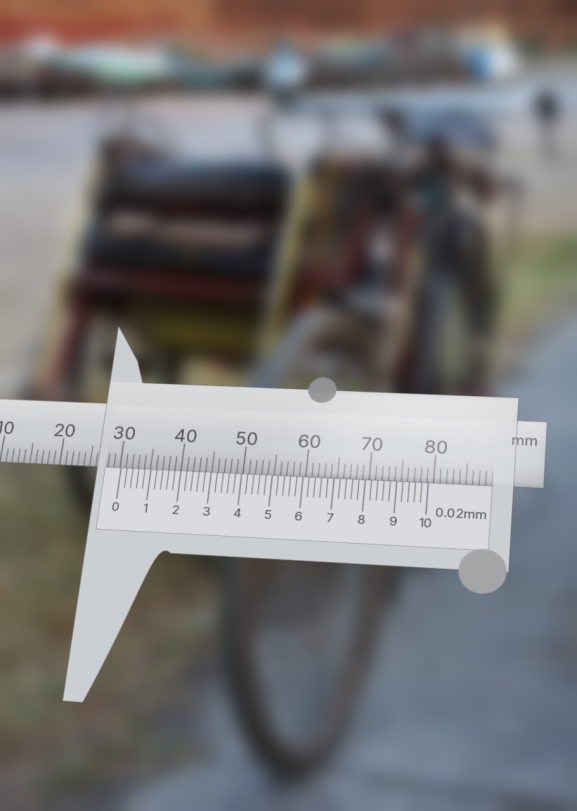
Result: 30.2mm
